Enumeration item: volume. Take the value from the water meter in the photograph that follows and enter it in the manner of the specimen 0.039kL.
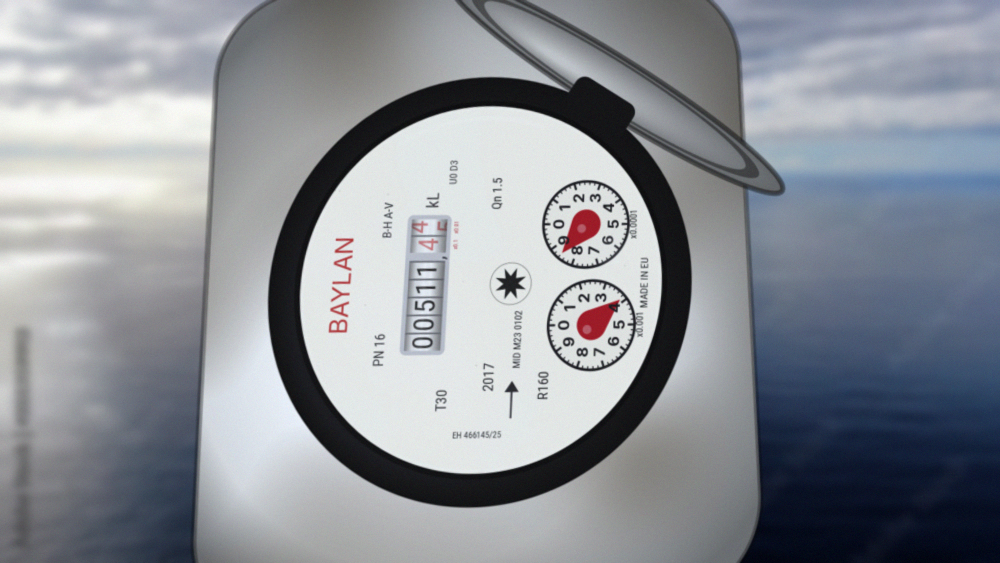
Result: 511.4438kL
